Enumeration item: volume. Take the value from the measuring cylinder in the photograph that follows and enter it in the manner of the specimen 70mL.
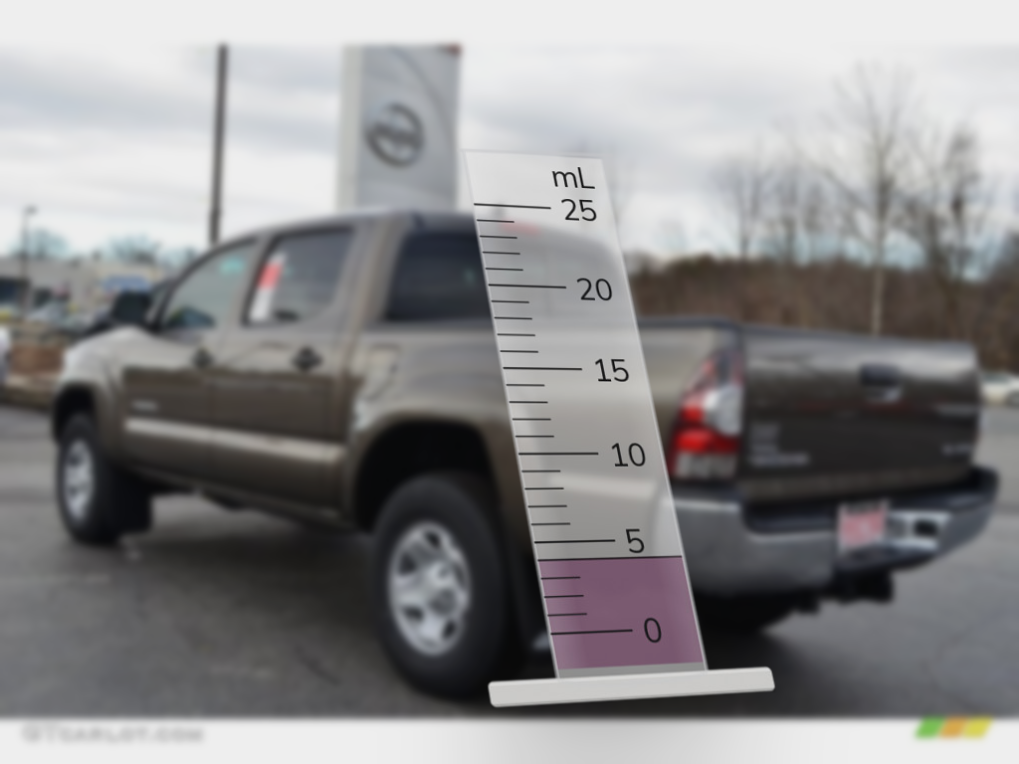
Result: 4mL
